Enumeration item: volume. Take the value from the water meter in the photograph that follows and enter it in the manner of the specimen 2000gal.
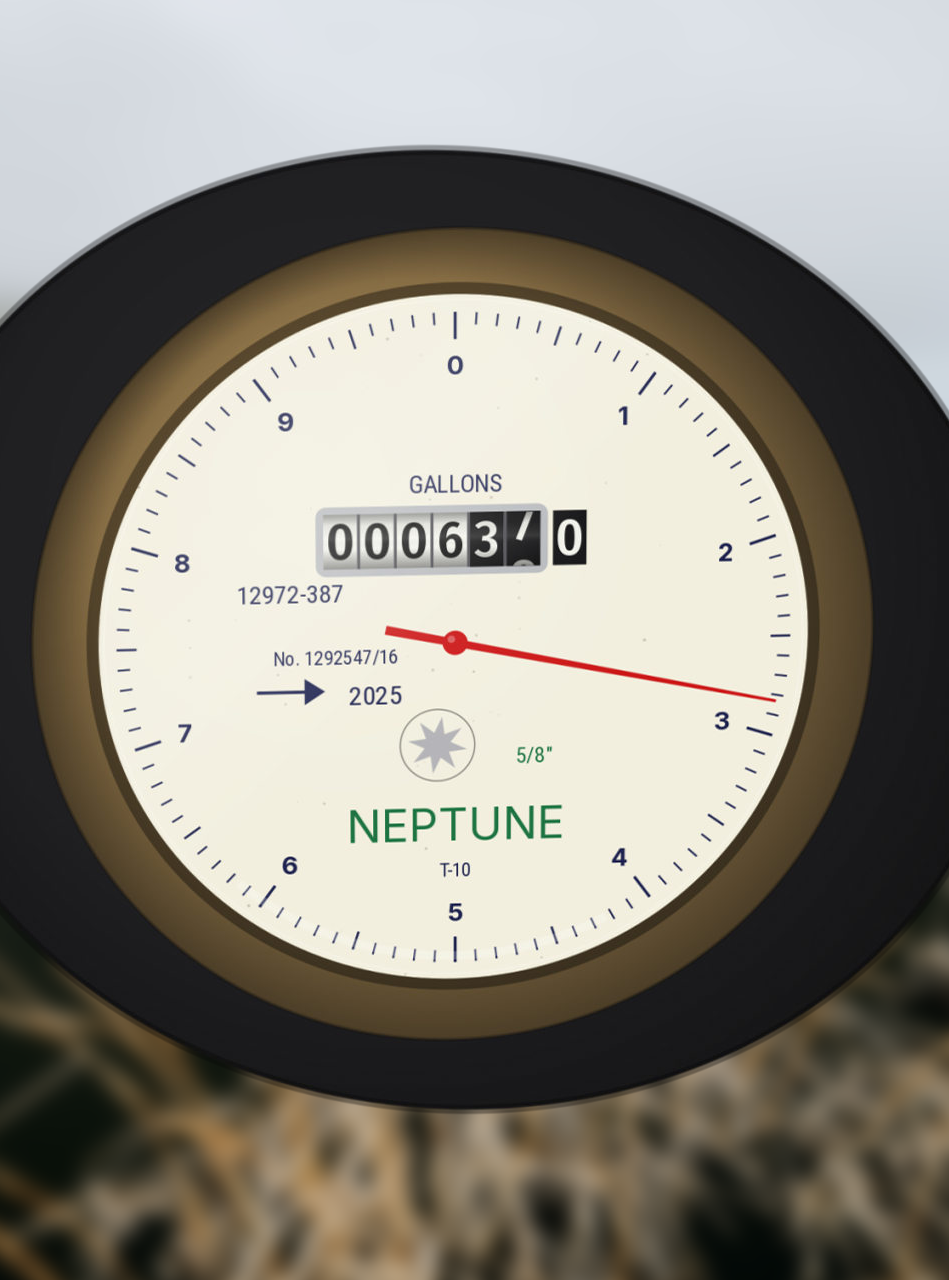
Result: 6372.8gal
